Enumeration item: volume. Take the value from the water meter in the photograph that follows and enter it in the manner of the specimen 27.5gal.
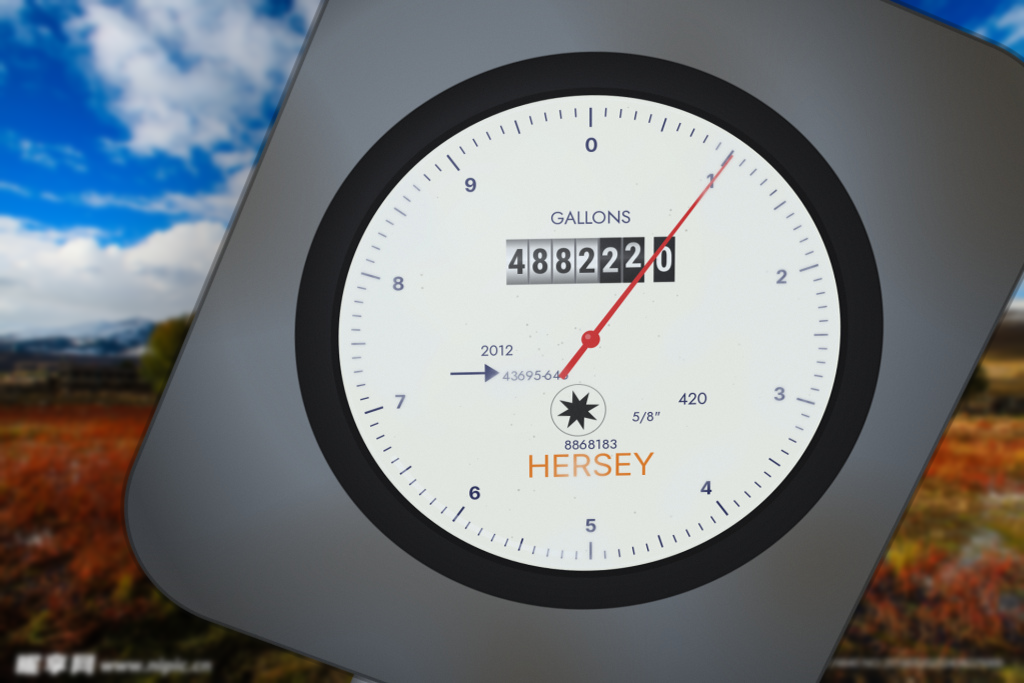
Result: 4882221.0gal
